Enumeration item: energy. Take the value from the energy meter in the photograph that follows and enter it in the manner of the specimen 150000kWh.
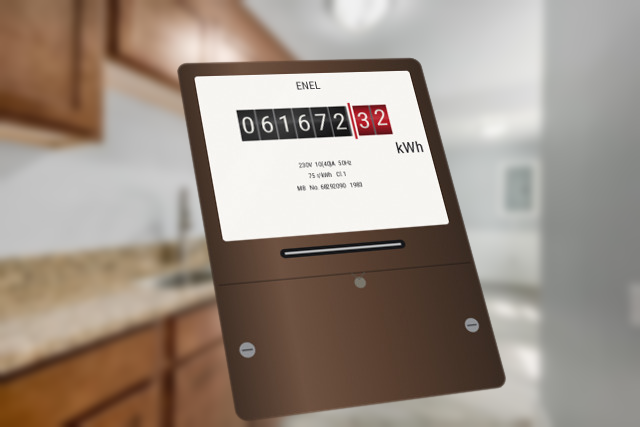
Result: 61672.32kWh
